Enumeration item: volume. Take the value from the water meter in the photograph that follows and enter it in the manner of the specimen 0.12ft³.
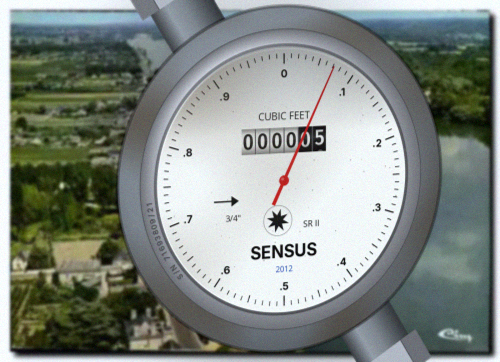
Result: 5.07ft³
